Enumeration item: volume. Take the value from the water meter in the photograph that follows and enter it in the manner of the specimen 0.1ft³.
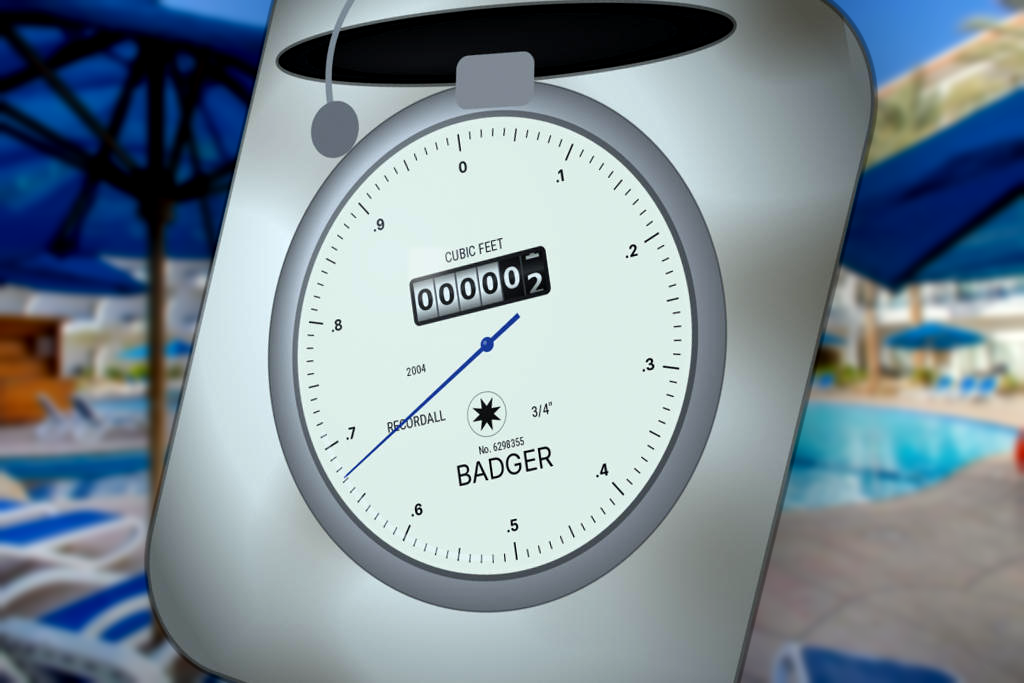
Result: 1.67ft³
